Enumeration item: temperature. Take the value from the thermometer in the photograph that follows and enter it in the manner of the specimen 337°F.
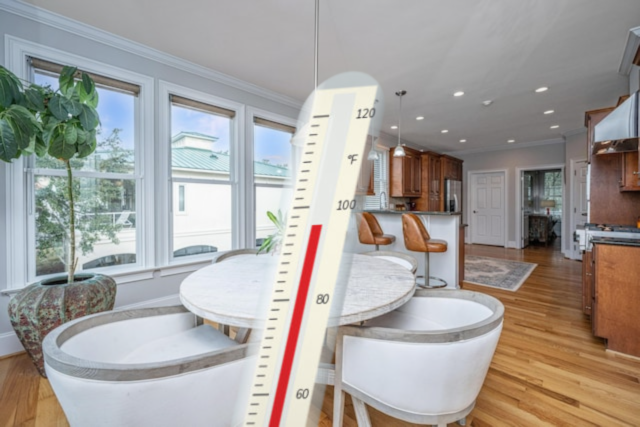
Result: 96°F
